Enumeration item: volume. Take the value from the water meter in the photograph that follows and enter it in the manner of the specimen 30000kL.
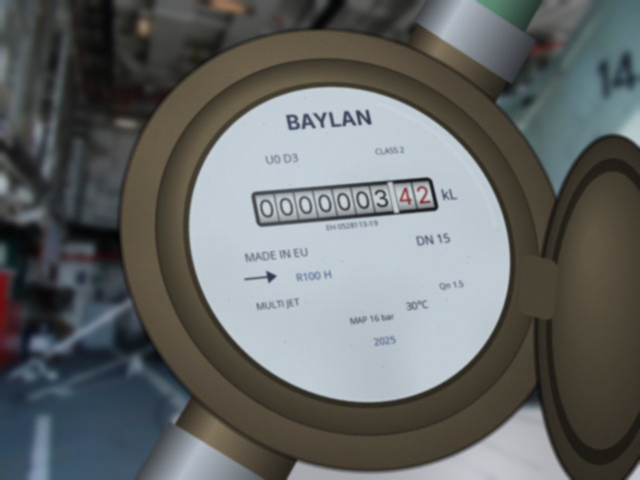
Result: 3.42kL
